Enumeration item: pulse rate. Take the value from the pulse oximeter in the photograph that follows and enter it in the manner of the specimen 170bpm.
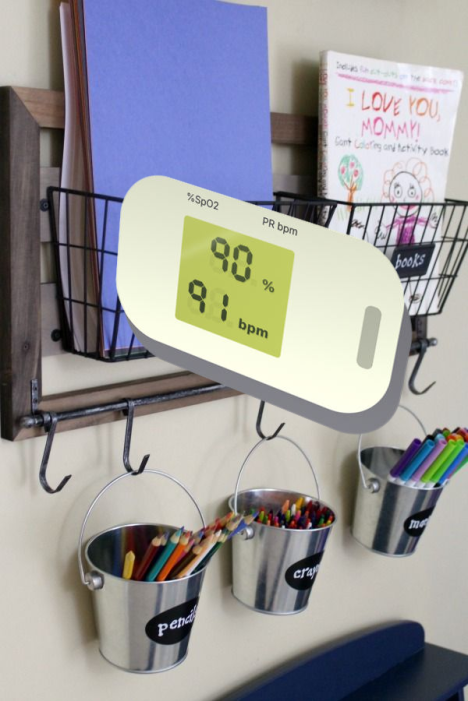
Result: 91bpm
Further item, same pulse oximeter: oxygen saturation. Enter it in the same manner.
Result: 90%
